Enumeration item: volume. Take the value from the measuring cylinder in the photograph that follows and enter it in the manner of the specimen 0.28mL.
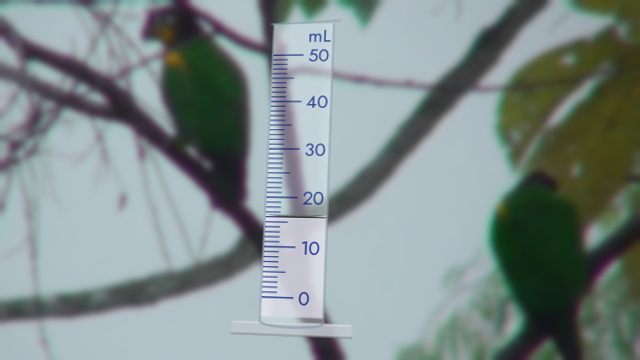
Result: 16mL
